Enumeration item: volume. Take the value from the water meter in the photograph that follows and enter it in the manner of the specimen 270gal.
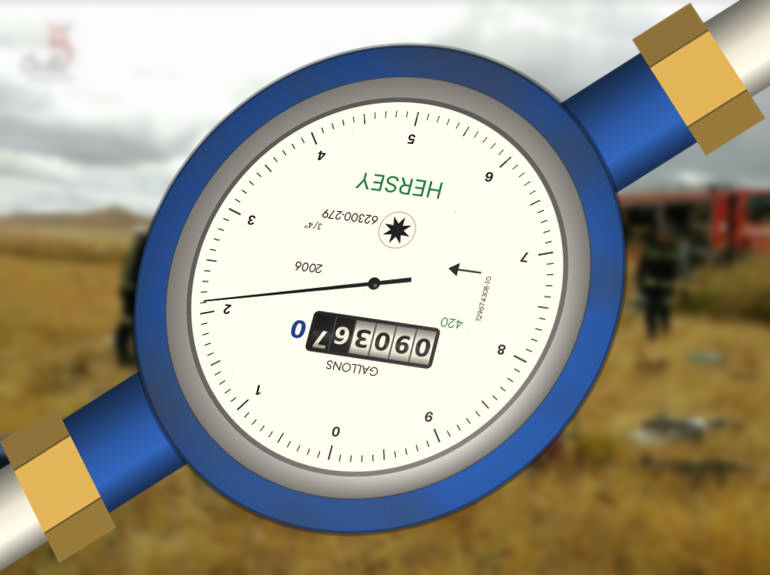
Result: 903672.1gal
